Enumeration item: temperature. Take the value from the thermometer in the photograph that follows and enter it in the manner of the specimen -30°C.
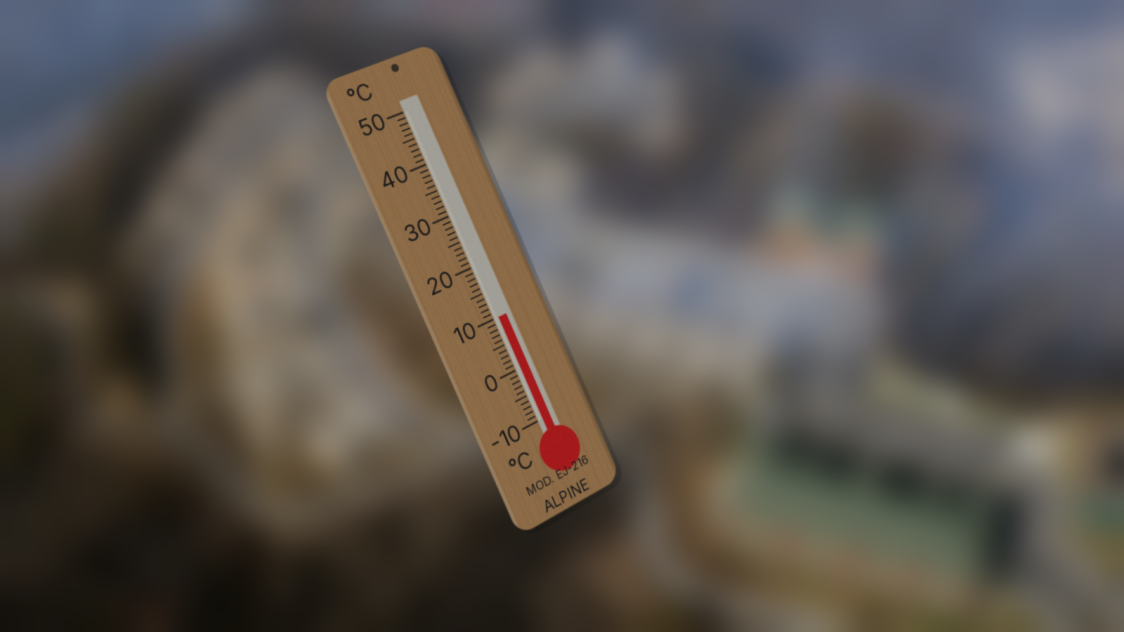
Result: 10°C
